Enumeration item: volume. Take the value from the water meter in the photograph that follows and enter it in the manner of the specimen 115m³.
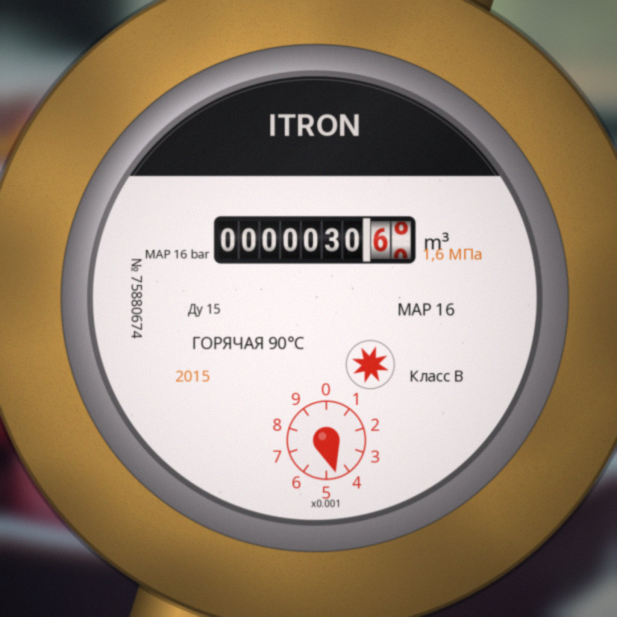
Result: 30.684m³
